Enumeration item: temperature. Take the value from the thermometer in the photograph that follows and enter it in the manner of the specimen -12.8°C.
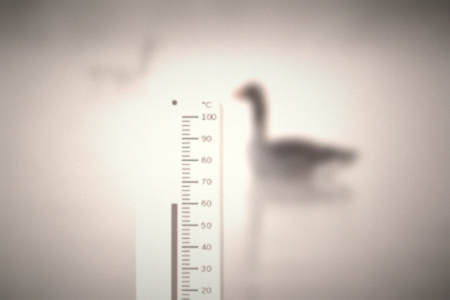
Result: 60°C
